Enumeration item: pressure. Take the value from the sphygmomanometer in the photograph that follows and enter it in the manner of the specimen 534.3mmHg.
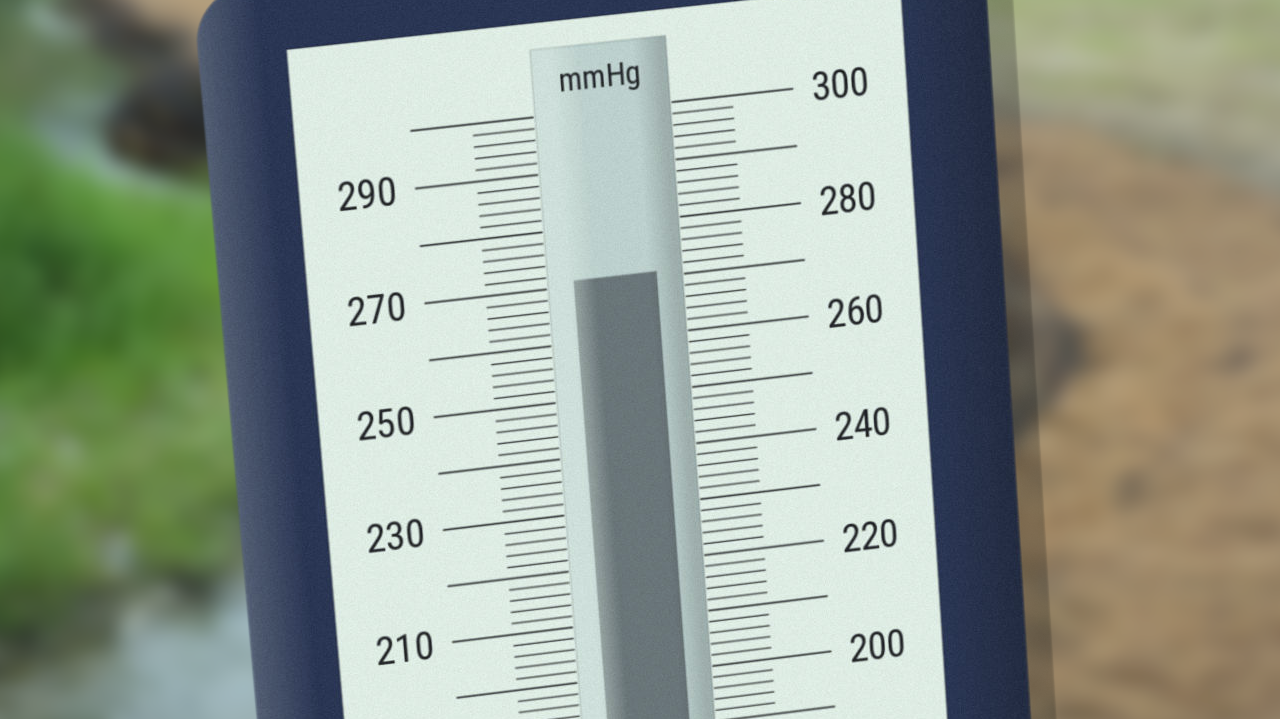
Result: 271mmHg
